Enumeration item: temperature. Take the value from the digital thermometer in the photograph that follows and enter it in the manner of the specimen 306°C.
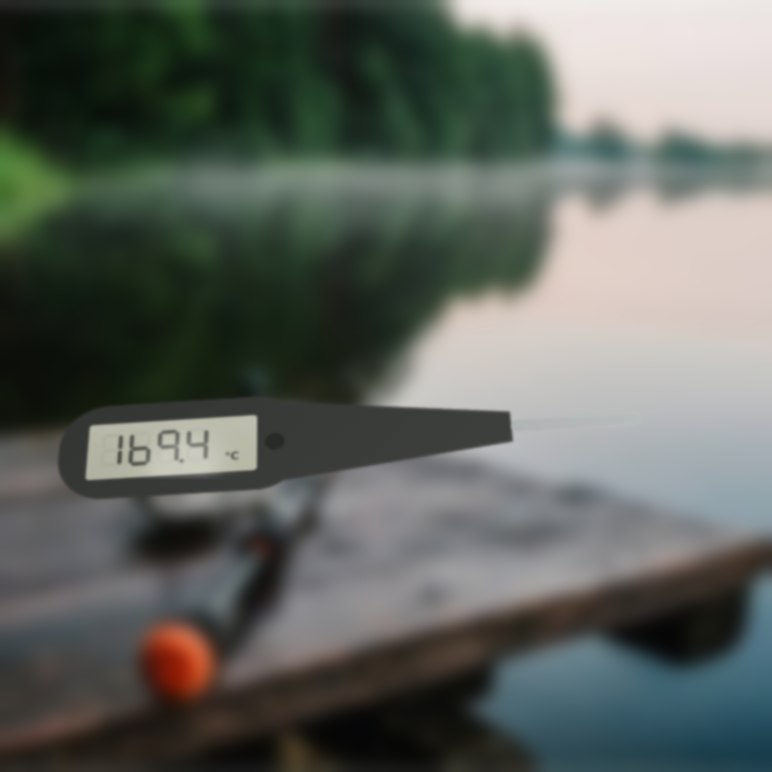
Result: 169.4°C
